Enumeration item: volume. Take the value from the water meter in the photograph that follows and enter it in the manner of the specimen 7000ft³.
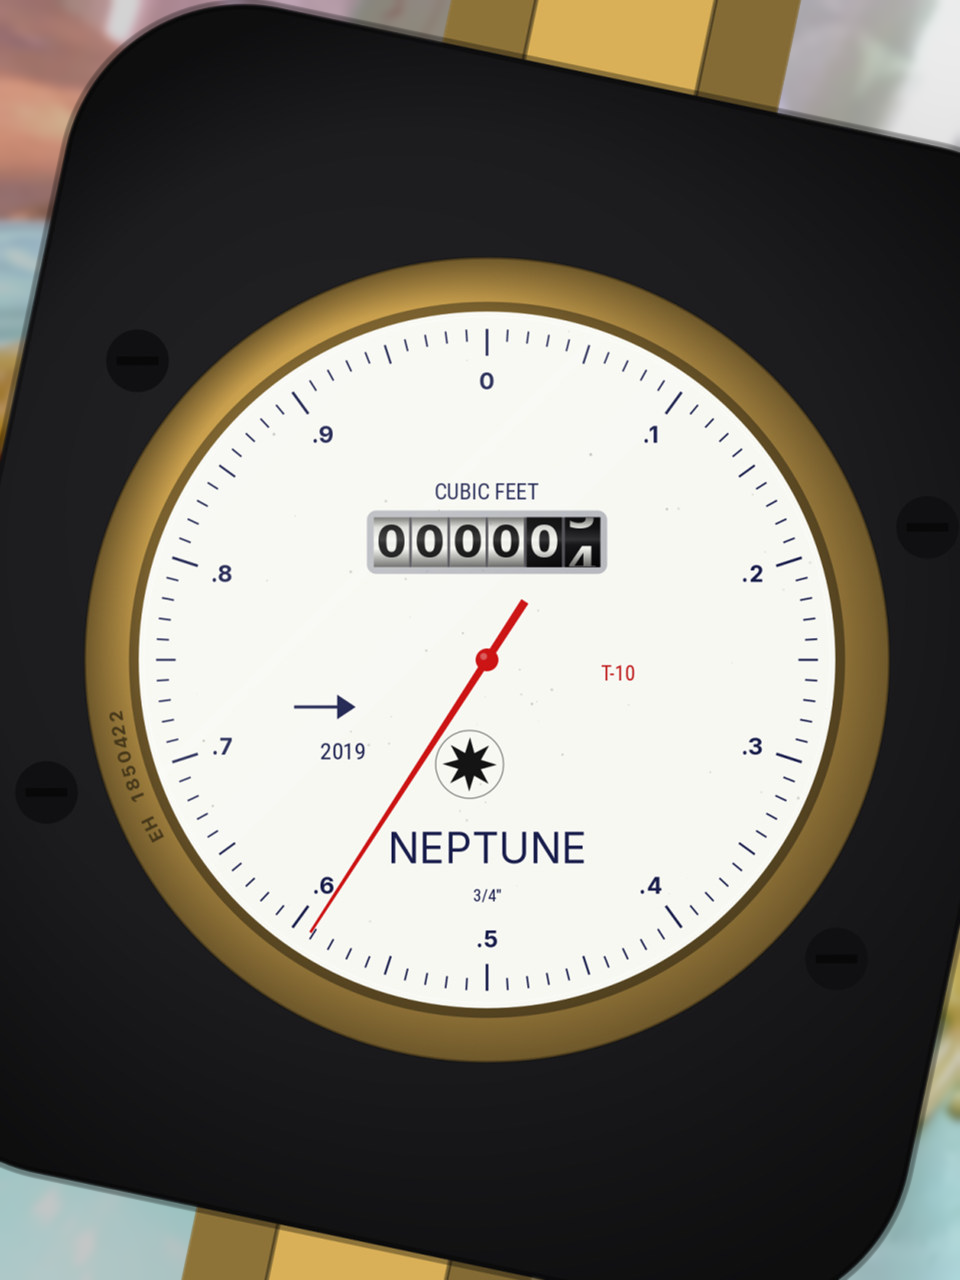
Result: 3.59ft³
